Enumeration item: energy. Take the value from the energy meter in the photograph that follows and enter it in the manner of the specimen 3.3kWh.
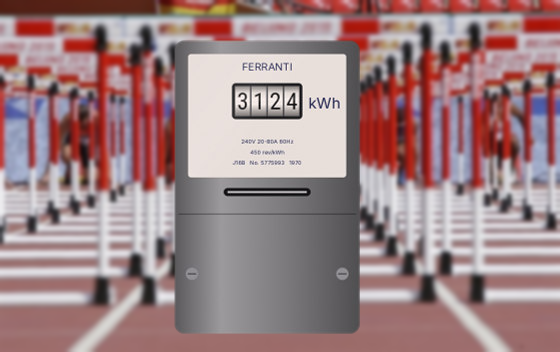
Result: 3124kWh
